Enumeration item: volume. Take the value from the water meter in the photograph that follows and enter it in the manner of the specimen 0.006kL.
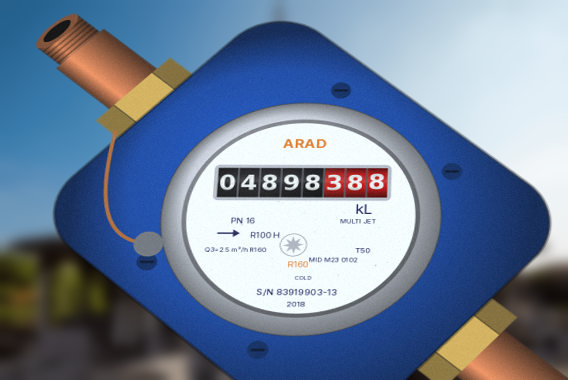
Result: 4898.388kL
